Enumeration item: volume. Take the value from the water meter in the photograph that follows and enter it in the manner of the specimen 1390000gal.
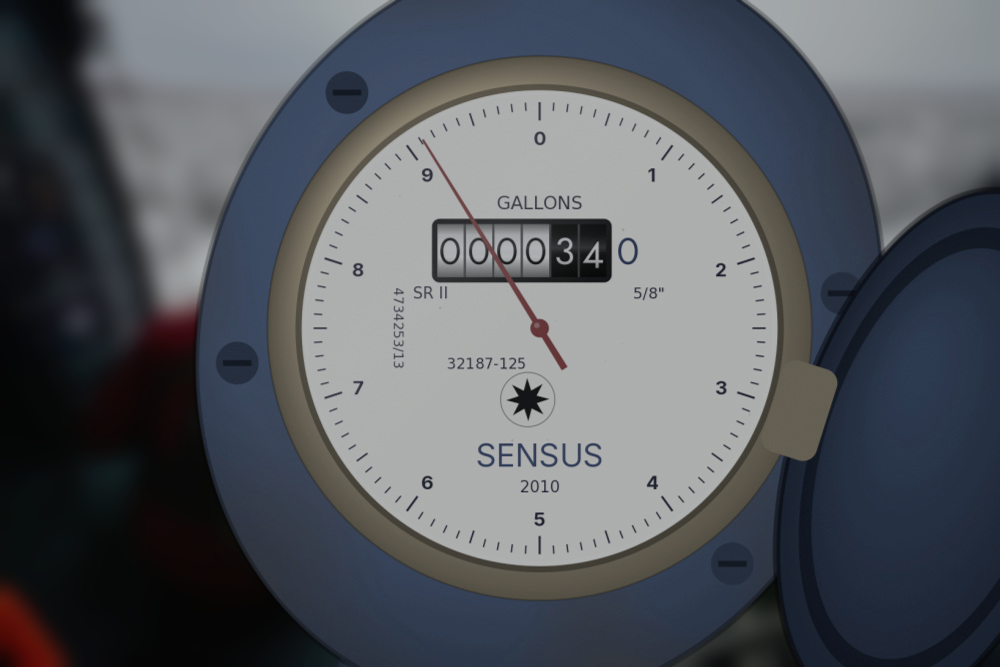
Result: 339.1gal
